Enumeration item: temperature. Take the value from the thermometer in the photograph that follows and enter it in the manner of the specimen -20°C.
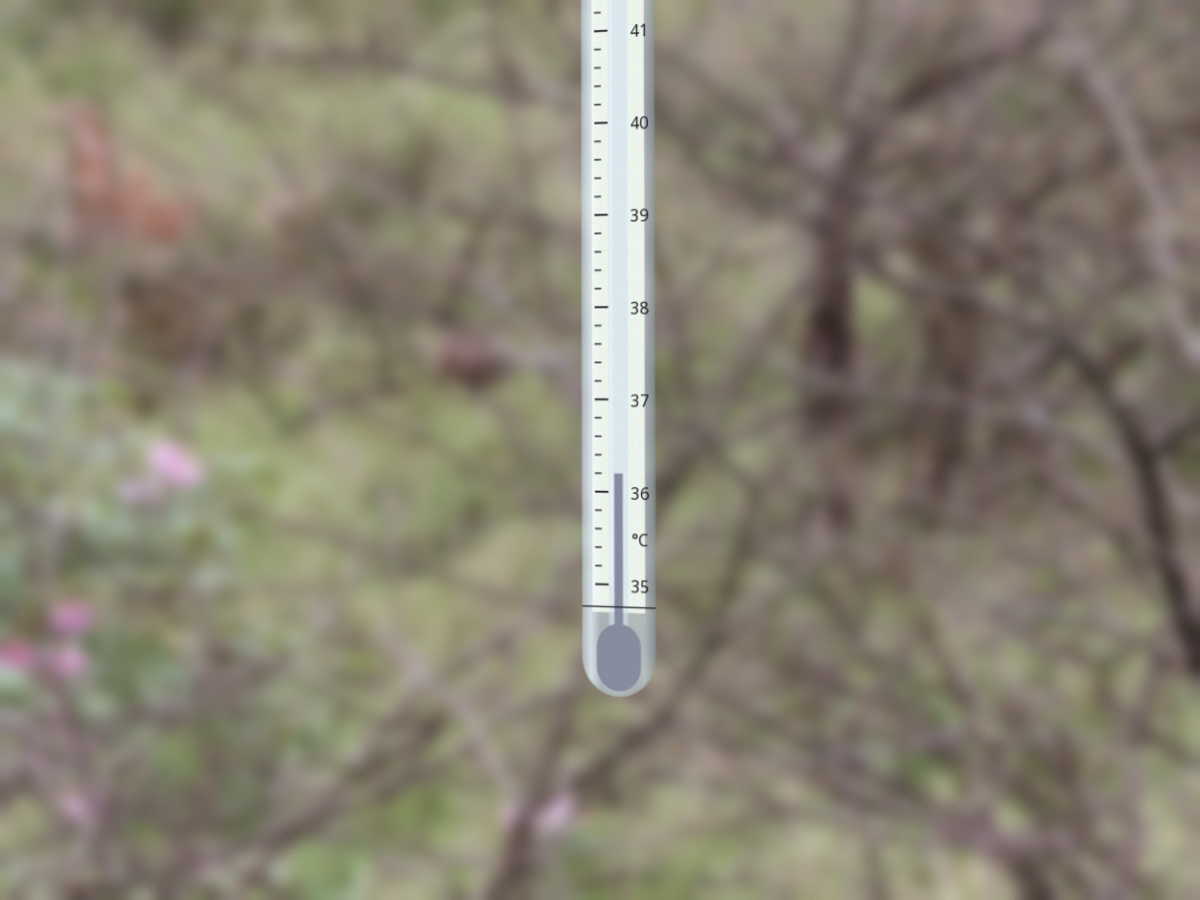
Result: 36.2°C
